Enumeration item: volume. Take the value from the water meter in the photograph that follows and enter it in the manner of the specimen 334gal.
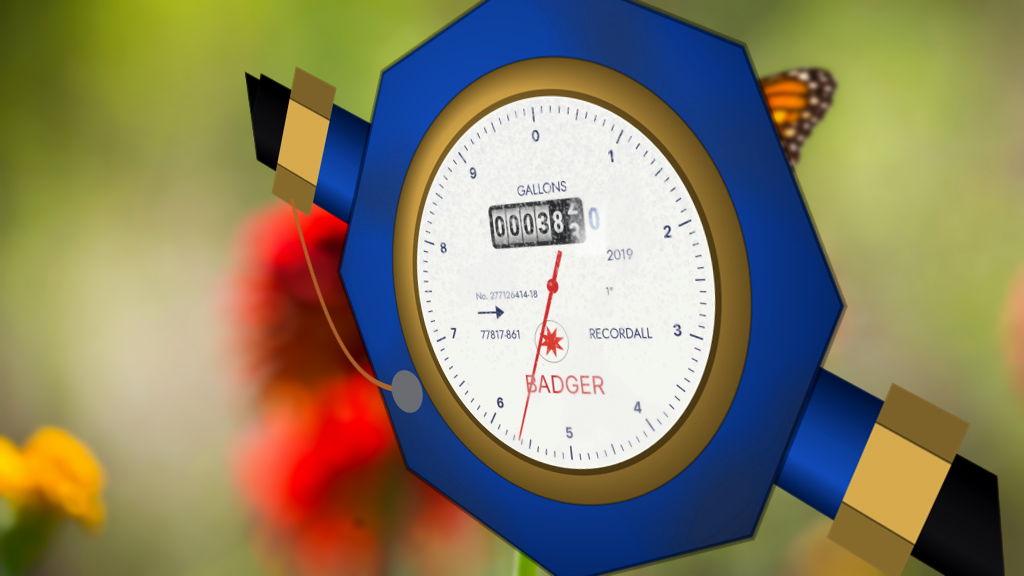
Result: 3825.6gal
